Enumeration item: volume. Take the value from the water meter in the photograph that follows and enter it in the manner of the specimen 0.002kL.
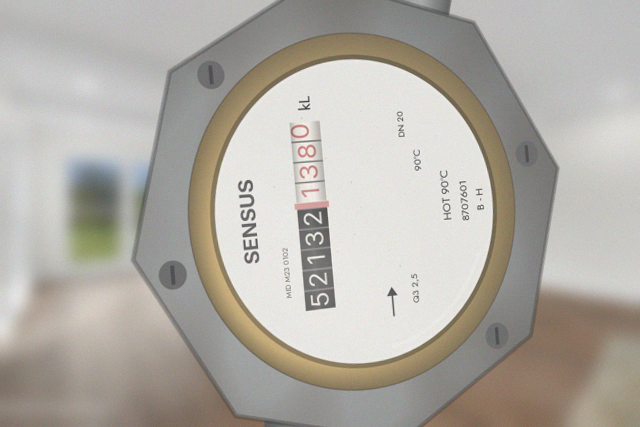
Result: 52132.1380kL
